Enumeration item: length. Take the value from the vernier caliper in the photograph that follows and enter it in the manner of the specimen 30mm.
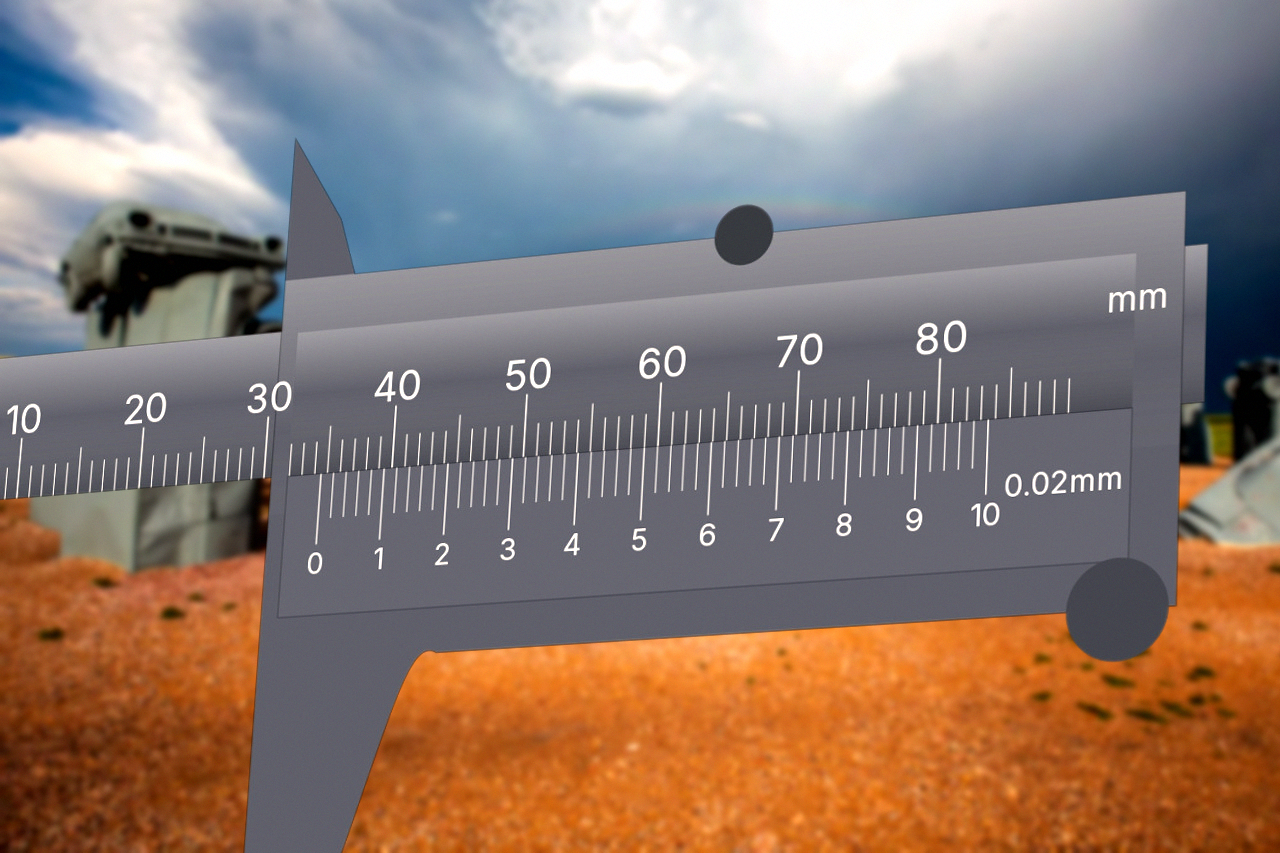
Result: 34.5mm
